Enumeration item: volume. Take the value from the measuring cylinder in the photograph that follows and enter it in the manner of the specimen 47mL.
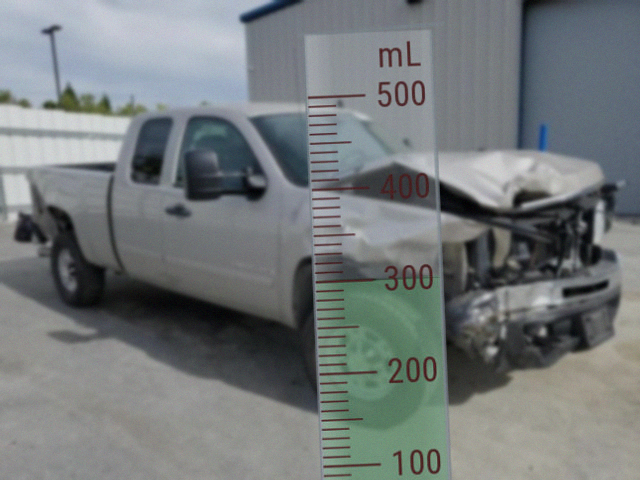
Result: 300mL
